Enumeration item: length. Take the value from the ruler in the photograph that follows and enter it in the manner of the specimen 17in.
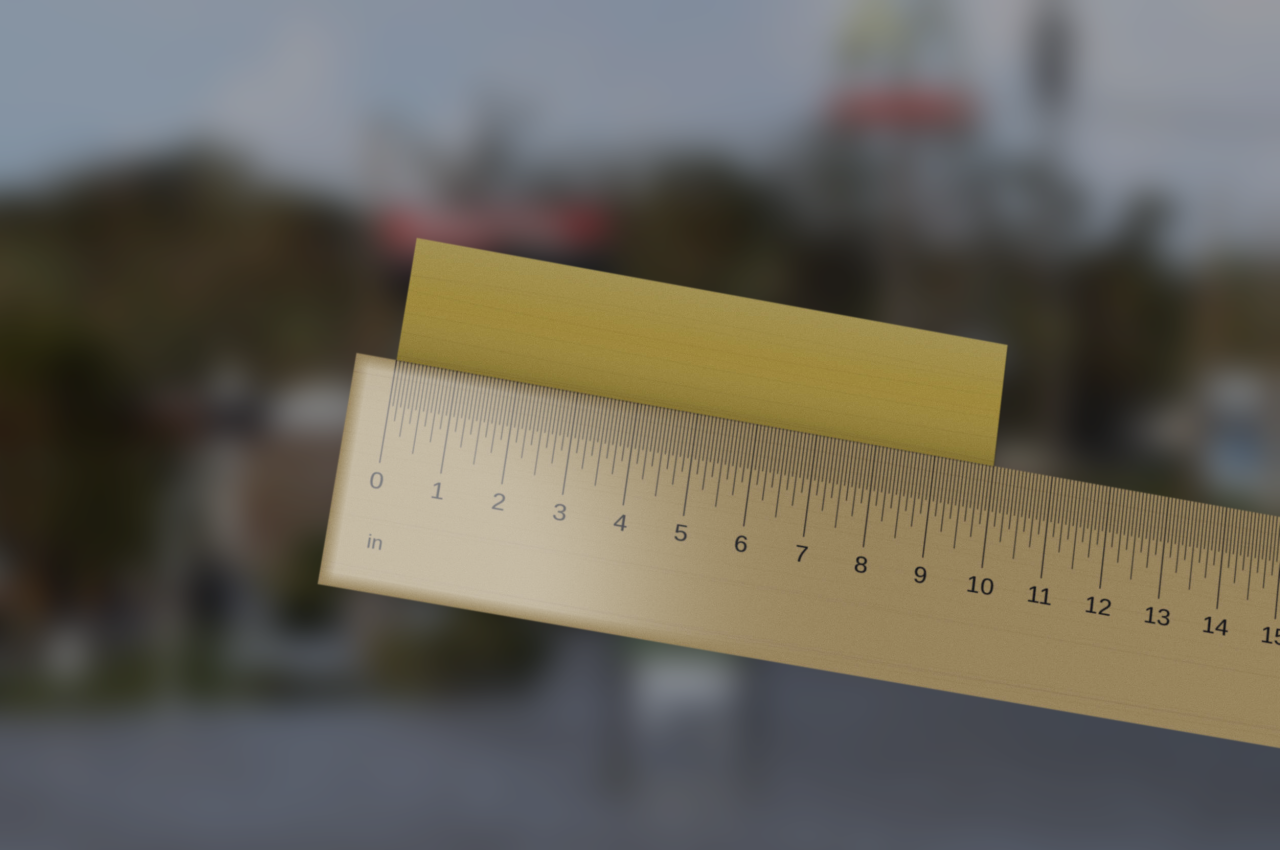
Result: 10in
